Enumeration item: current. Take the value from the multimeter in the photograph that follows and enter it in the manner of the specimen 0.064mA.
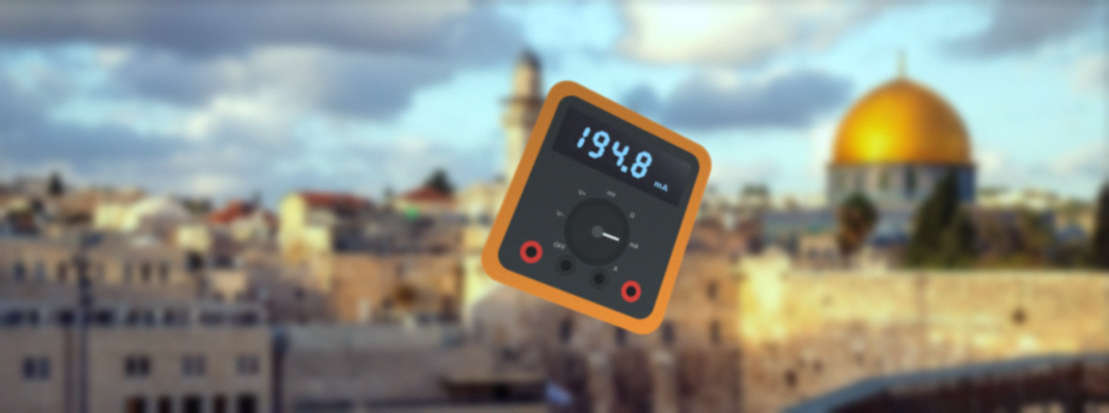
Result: 194.8mA
